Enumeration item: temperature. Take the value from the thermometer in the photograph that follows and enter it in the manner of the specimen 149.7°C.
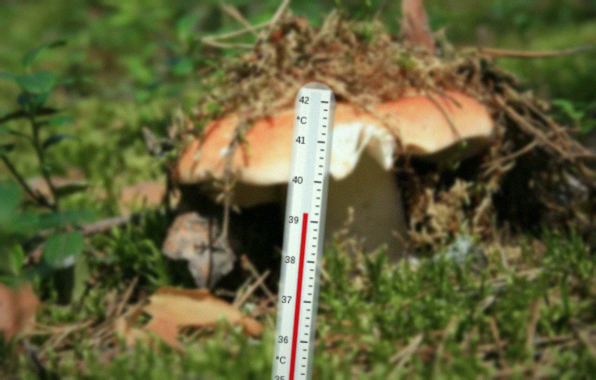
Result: 39.2°C
